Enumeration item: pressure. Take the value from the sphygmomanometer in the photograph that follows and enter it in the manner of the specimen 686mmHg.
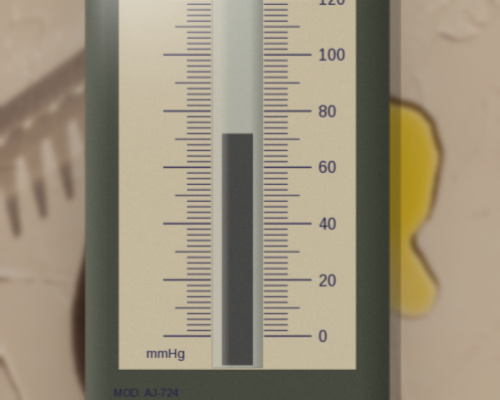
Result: 72mmHg
